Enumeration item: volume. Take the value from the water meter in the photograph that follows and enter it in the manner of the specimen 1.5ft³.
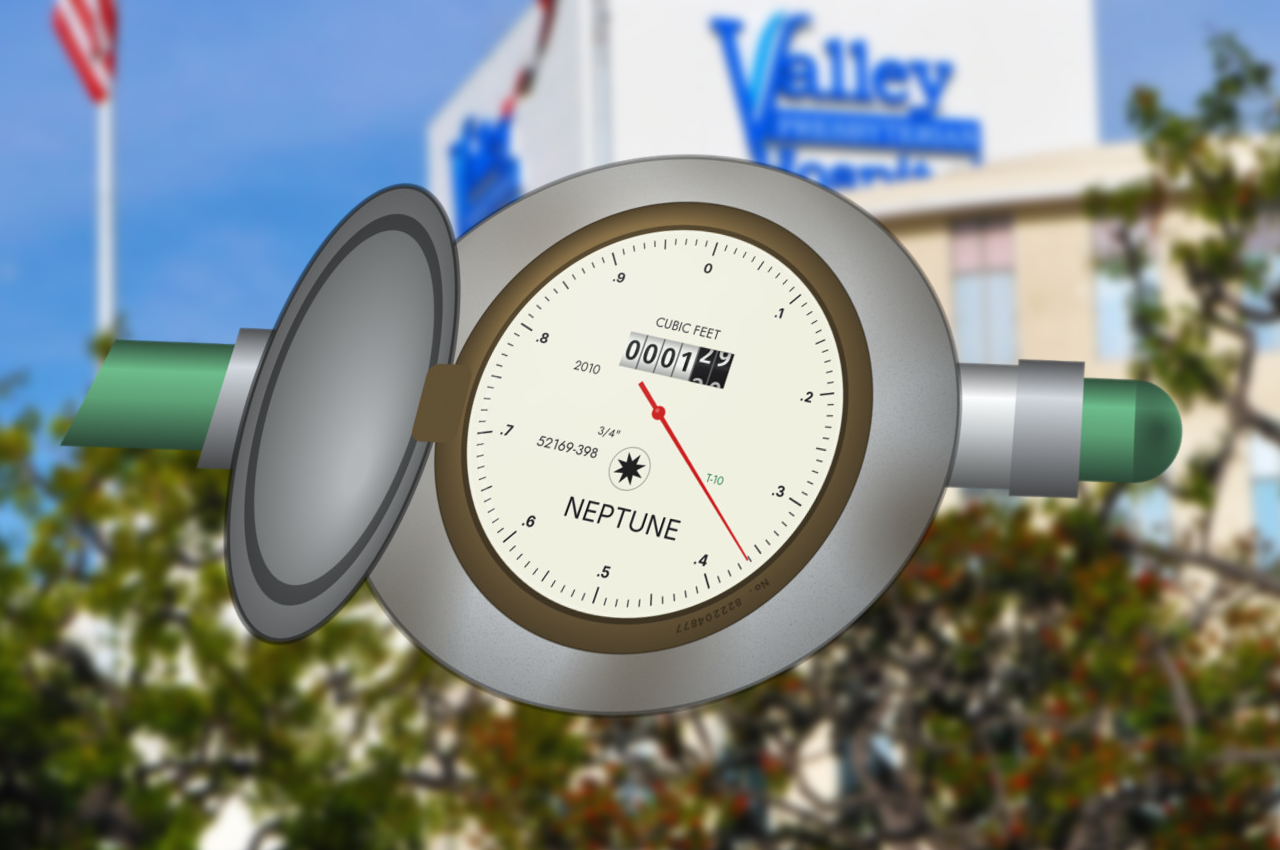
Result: 129.36ft³
